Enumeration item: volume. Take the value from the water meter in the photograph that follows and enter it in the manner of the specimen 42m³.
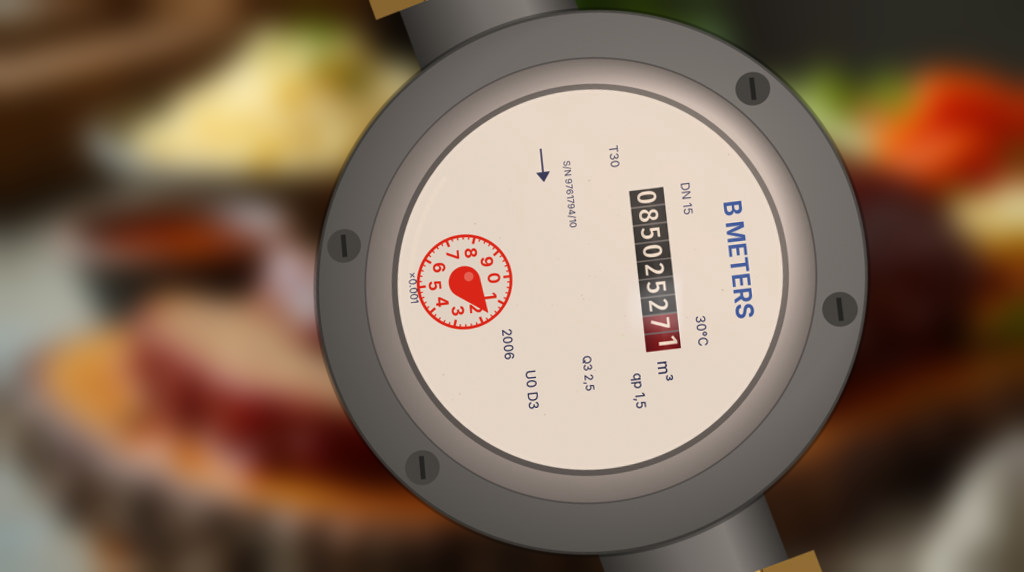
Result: 850252.711m³
